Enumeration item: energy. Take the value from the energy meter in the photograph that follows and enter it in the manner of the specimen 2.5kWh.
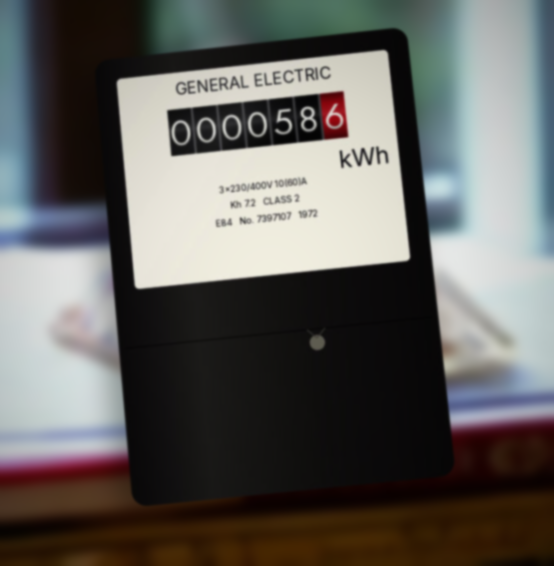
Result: 58.6kWh
